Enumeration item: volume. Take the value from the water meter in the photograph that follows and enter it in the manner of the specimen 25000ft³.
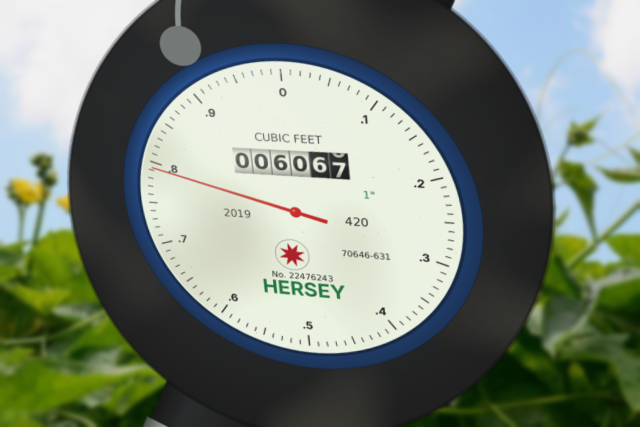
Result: 6066.79ft³
